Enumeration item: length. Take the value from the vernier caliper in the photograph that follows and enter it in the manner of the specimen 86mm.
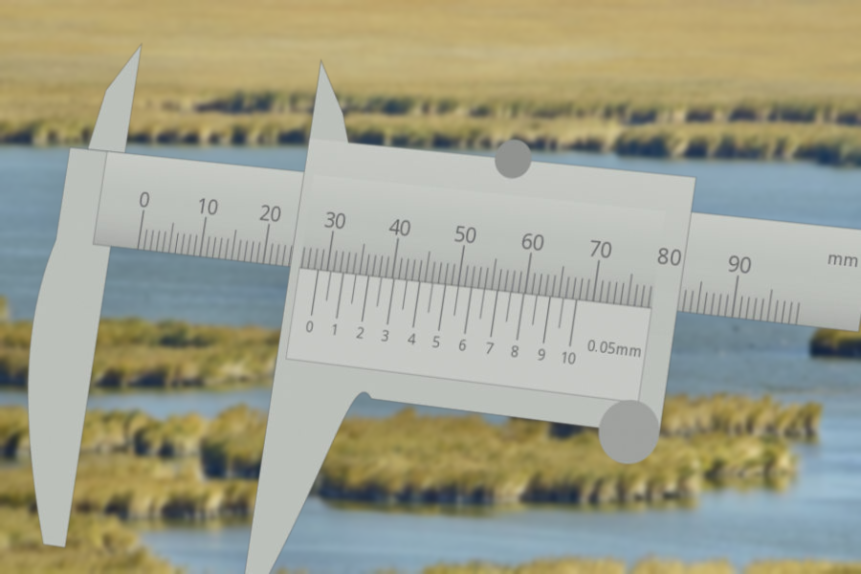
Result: 28.6mm
